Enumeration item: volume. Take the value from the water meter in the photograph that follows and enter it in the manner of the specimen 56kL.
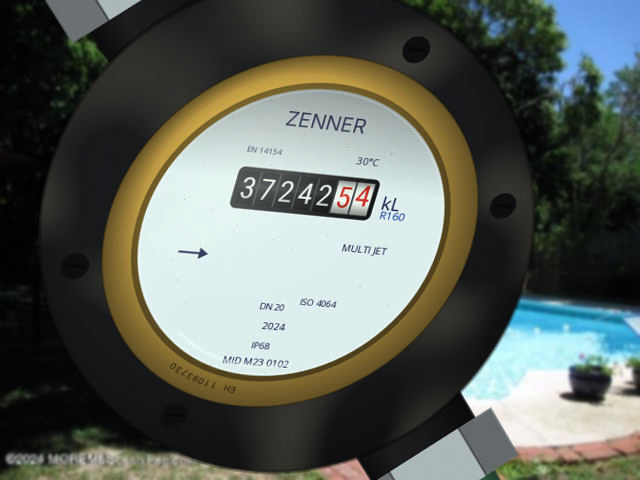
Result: 37242.54kL
